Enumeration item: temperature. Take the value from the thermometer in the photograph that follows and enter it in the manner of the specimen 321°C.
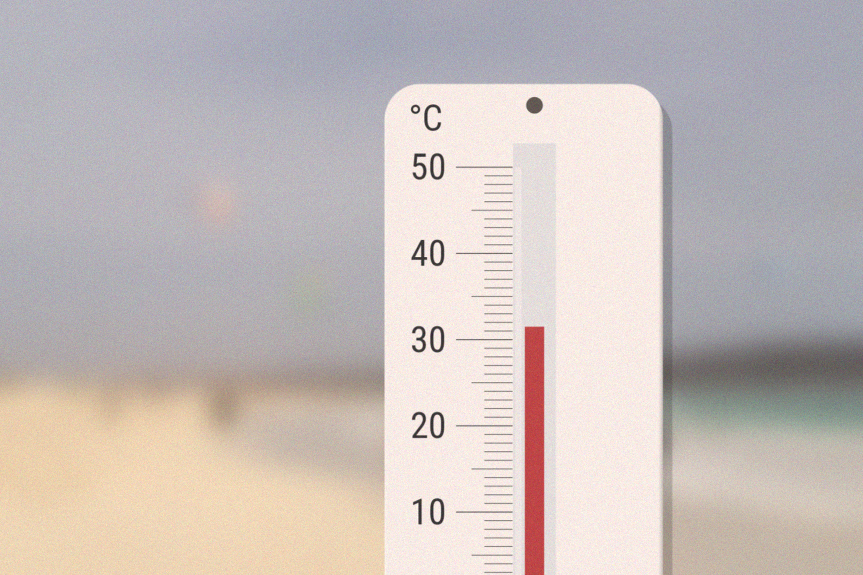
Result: 31.5°C
